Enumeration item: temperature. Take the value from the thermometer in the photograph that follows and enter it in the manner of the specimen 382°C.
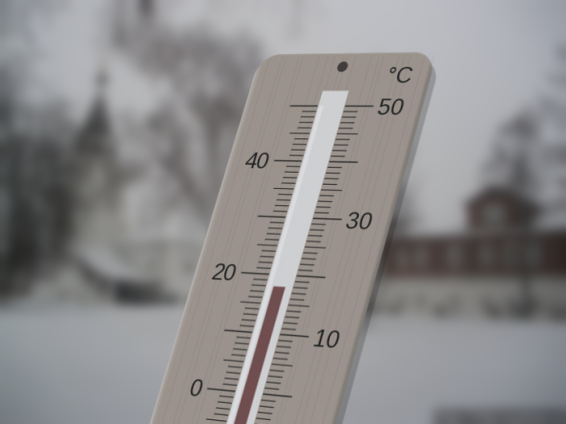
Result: 18°C
